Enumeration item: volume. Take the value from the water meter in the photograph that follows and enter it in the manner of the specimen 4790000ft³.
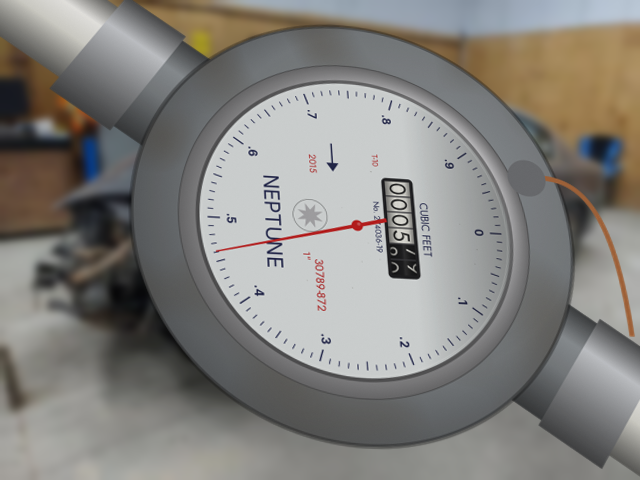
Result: 579.46ft³
